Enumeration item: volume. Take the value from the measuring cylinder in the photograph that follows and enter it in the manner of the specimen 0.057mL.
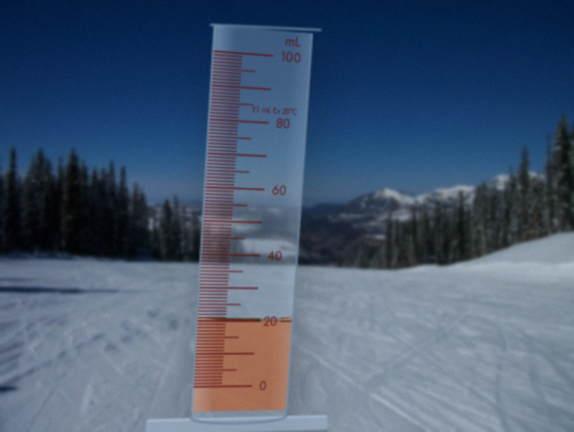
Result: 20mL
